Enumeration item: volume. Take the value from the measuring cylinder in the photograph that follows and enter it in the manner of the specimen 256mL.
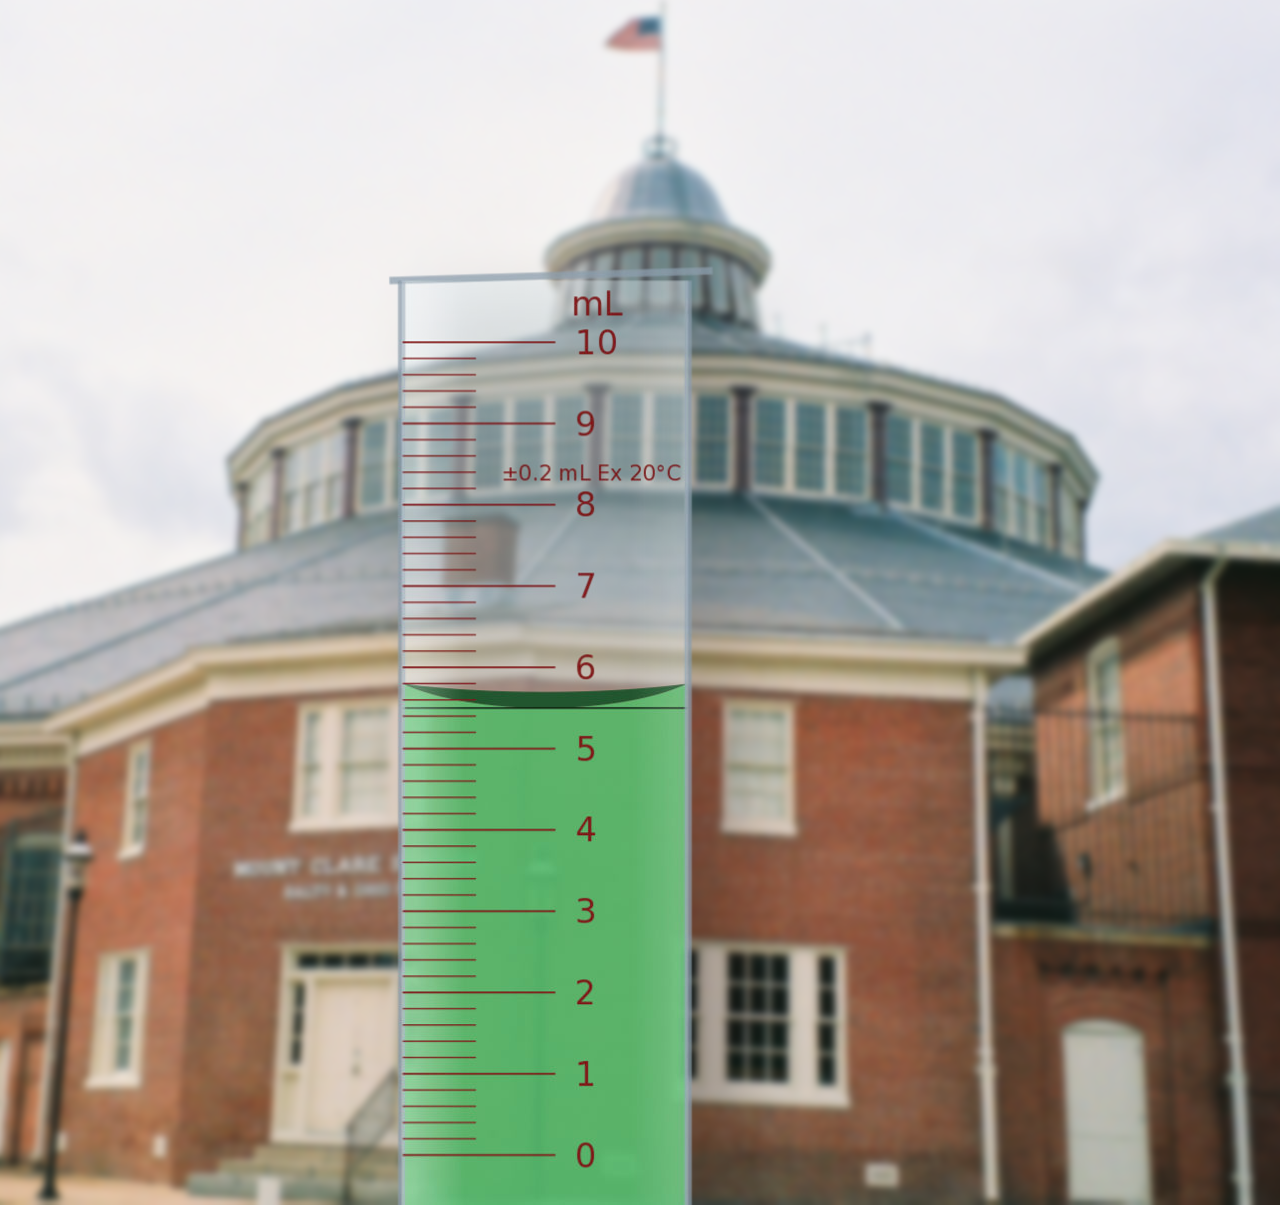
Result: 5.5mL
